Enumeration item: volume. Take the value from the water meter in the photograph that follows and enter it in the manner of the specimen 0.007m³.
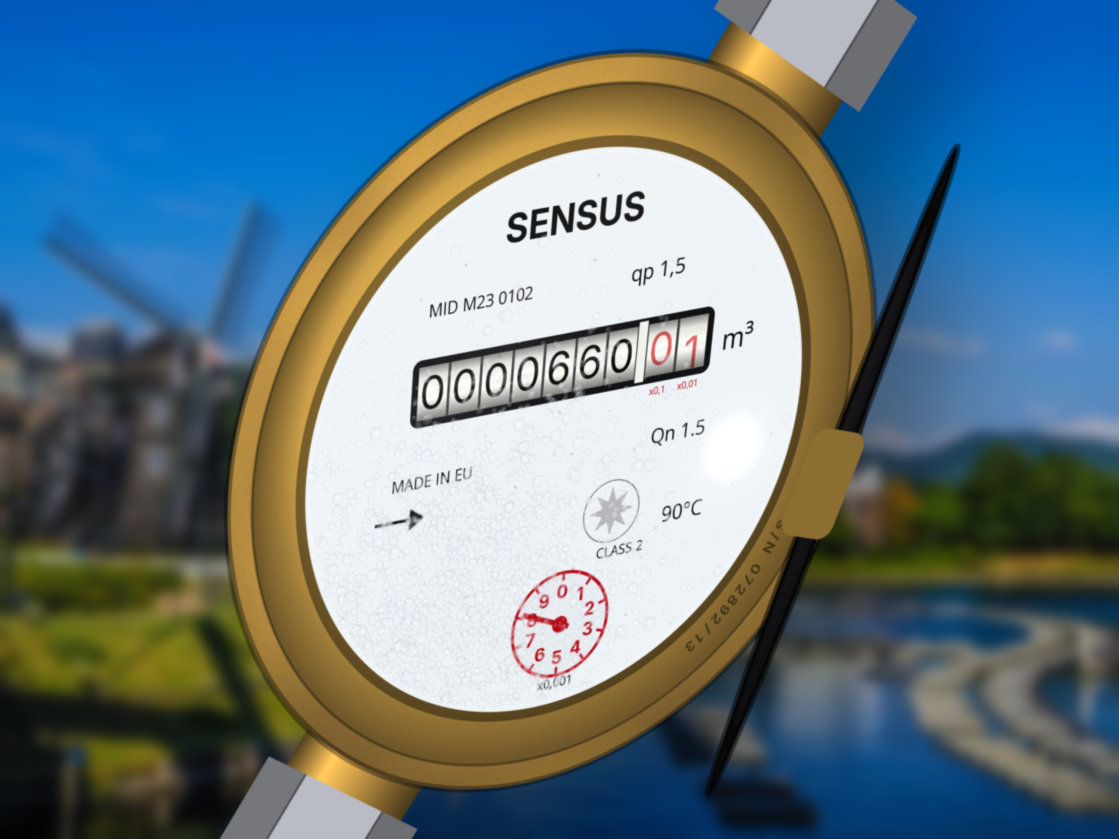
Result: 660.008m³
